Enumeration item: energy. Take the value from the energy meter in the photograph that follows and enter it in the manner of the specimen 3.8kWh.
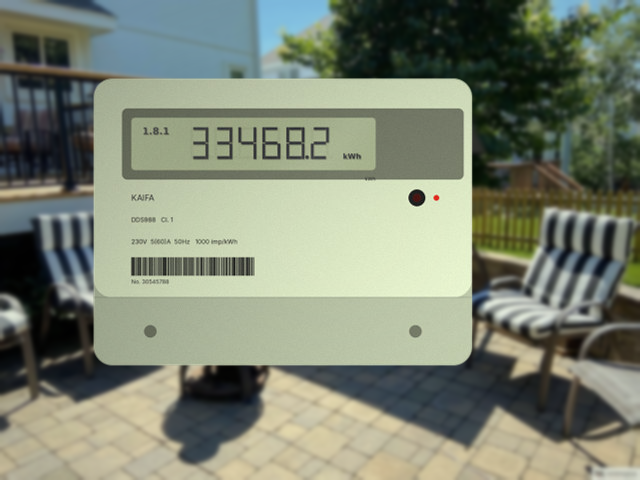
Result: 33468.2kWh
